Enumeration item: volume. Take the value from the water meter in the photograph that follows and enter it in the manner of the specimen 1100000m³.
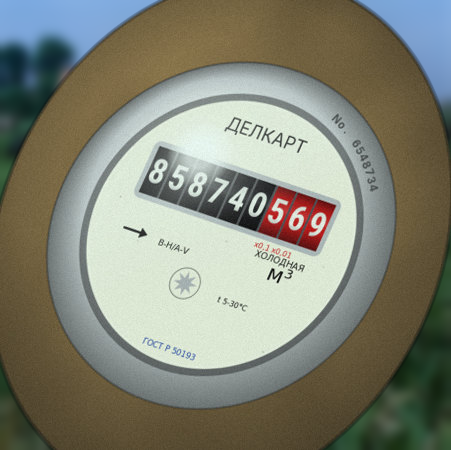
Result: 858740.569m³
